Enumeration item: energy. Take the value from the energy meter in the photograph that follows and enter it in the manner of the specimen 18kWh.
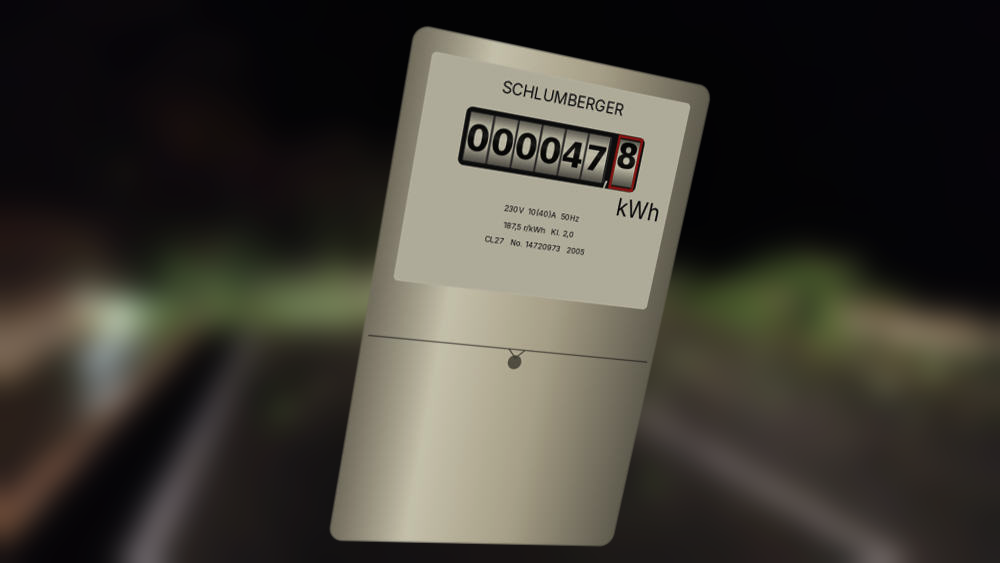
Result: 47.8kWh
